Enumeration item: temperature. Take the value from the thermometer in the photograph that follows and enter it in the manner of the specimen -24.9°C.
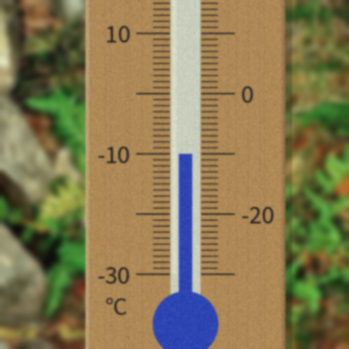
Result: -10°C
